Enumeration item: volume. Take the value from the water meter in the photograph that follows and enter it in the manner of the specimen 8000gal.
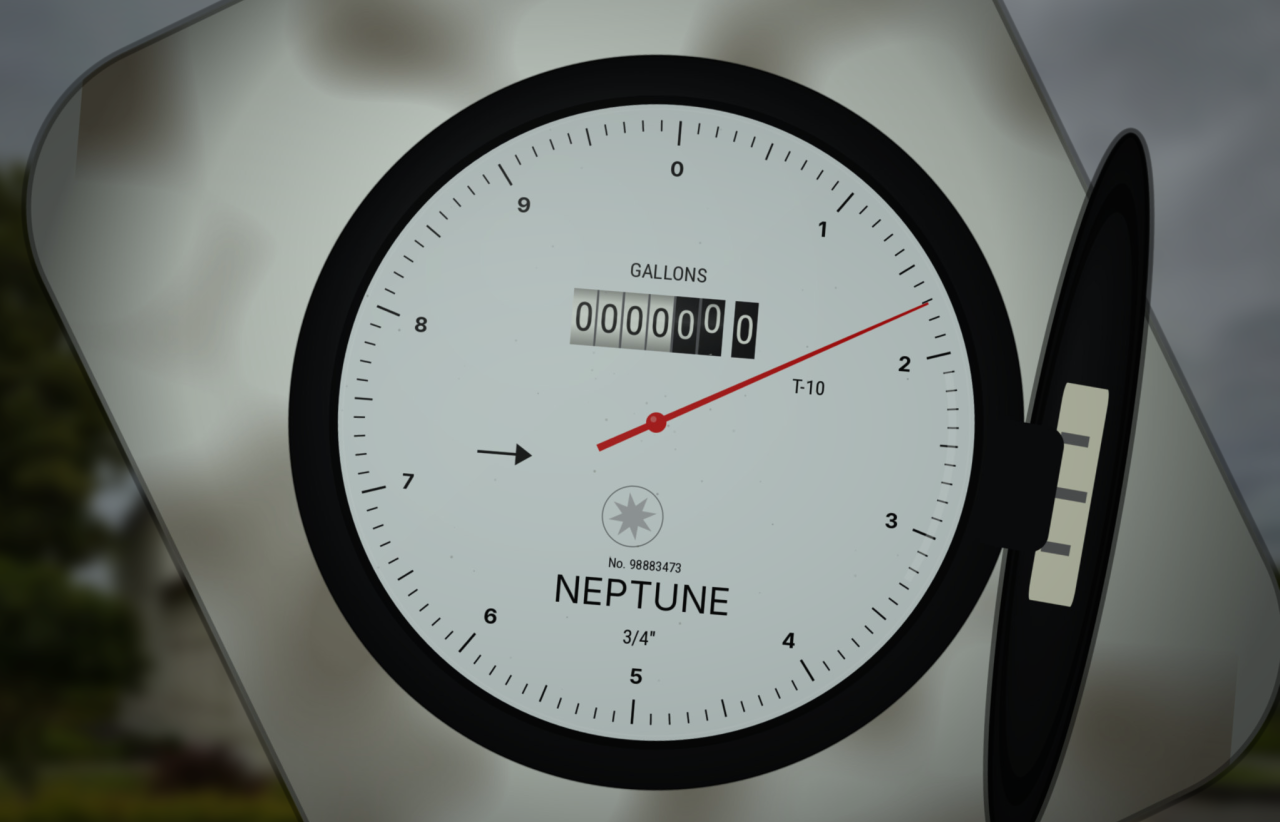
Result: 1.7gal
